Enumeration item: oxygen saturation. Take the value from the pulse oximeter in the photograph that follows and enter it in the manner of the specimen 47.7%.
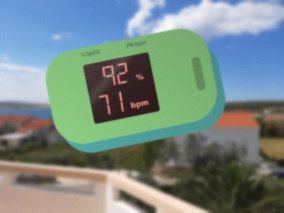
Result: 92%
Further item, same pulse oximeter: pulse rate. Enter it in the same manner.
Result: 71bpm
